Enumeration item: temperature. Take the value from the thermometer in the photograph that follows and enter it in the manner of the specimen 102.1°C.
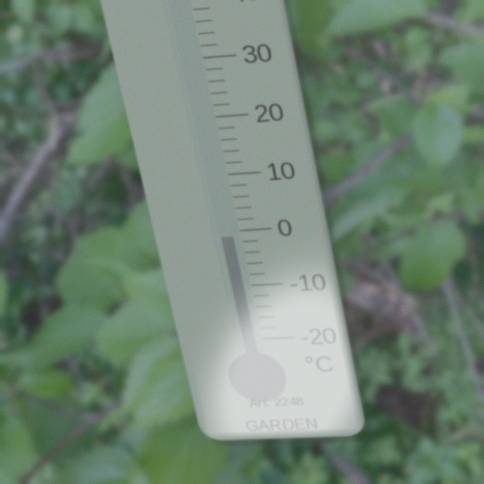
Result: -1°C
